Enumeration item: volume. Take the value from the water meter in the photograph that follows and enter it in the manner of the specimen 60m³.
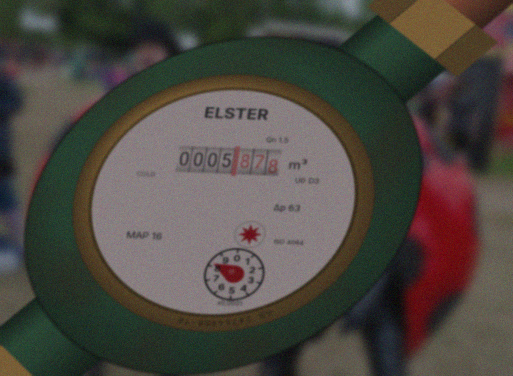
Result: 5.8778m³
